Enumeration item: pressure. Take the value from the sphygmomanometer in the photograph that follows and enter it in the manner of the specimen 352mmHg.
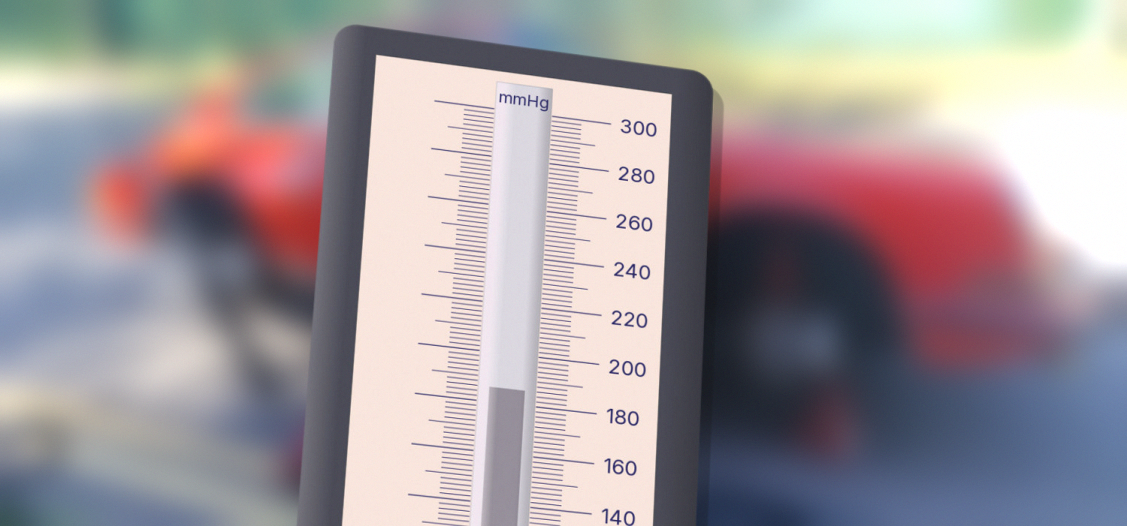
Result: 186mmHg
